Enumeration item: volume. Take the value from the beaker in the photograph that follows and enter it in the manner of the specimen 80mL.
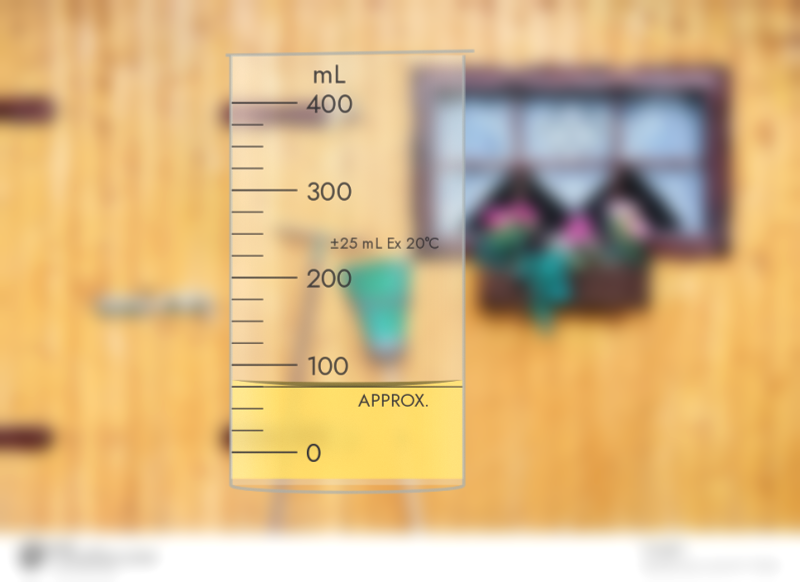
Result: 75mL
